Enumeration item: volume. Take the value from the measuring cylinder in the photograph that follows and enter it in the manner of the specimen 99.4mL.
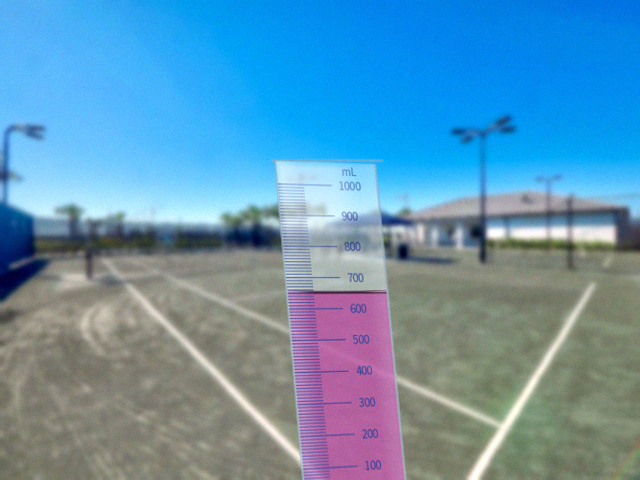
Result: 650mL
